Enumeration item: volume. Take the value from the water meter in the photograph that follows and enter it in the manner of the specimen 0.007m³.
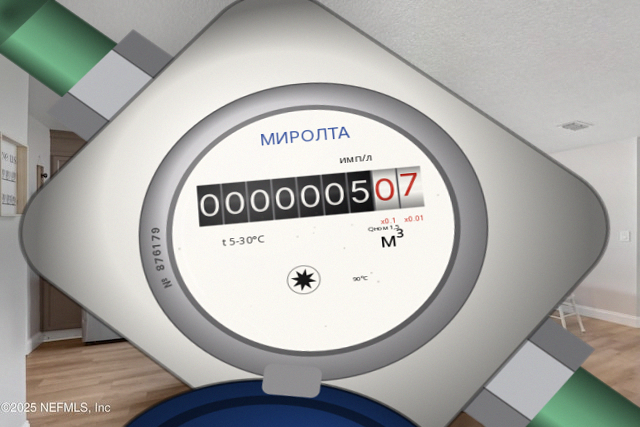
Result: 5.07m³
